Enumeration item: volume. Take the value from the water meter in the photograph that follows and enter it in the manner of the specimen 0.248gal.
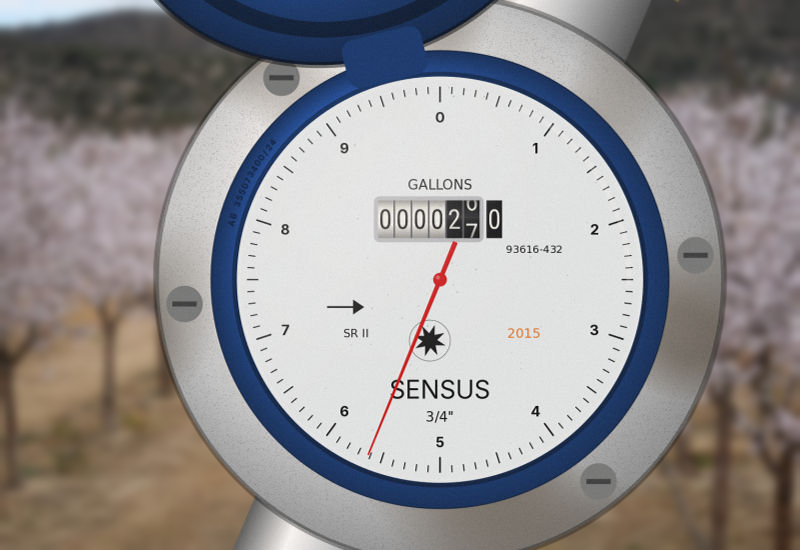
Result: 265.6gal
